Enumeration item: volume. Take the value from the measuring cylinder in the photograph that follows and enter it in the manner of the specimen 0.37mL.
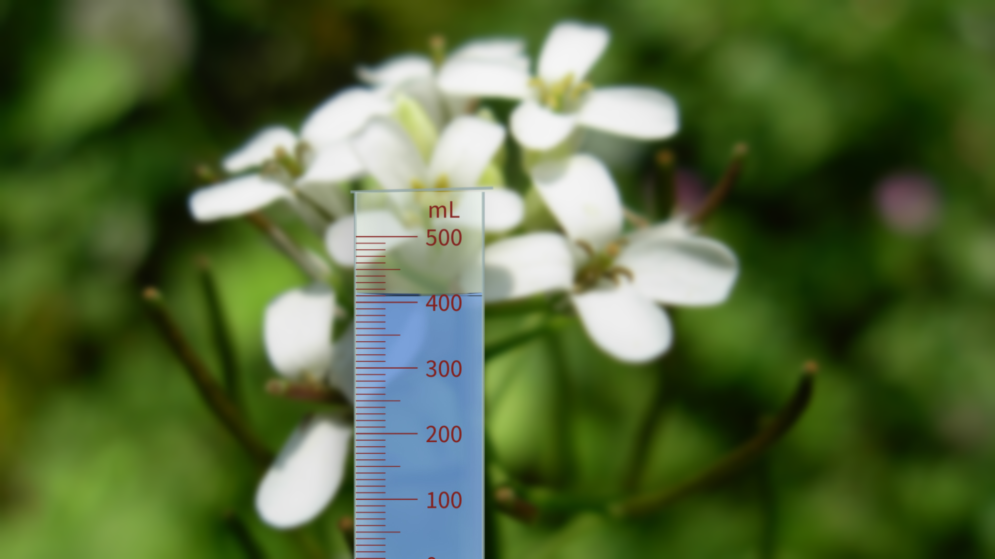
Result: 410mL
